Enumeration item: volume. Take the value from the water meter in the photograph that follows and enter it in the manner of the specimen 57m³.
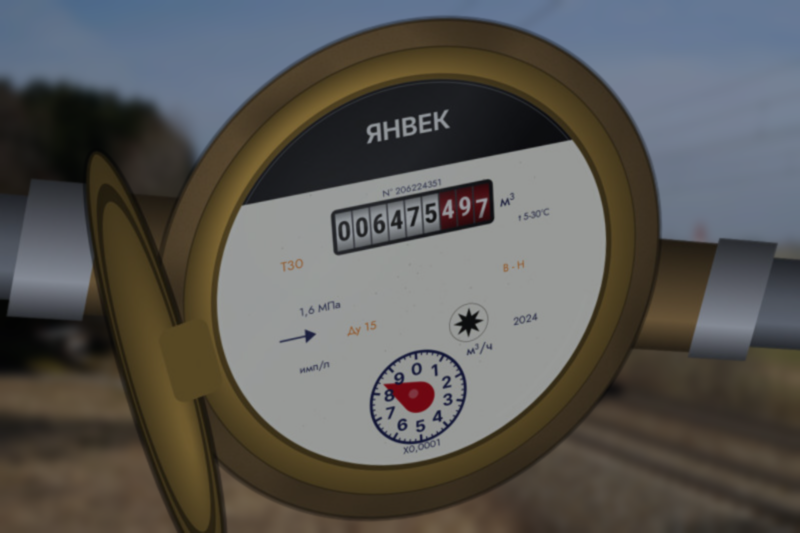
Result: 6475.4968m³
